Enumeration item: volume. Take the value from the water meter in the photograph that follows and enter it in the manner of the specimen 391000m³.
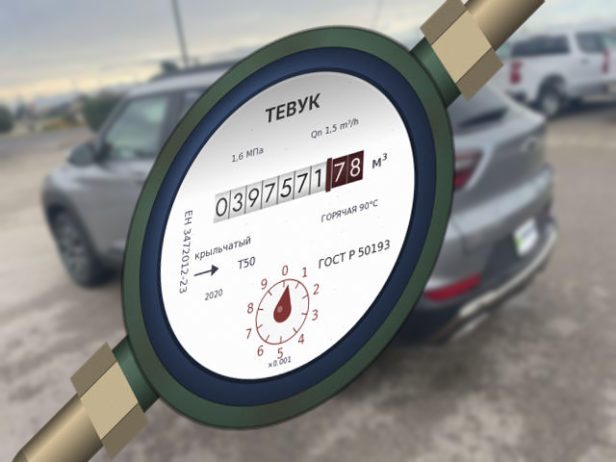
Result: 397571.780m³
